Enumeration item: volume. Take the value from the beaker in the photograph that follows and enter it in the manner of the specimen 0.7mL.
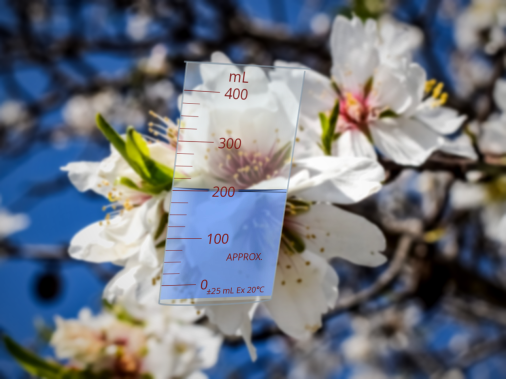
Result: 200mL
